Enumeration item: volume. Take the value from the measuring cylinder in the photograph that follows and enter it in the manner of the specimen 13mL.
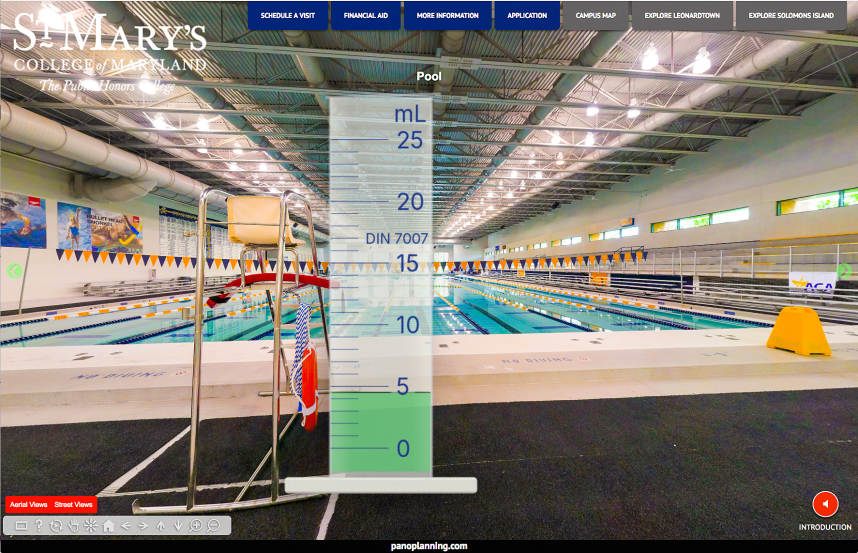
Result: 4.5mL
